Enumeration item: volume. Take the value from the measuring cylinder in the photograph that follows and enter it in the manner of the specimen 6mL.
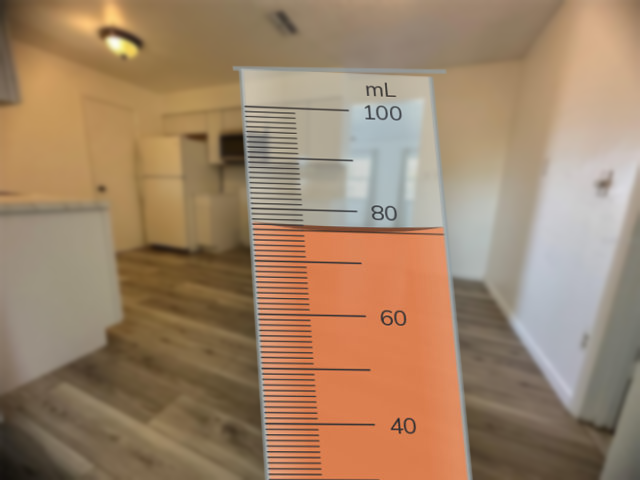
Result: 76mL
